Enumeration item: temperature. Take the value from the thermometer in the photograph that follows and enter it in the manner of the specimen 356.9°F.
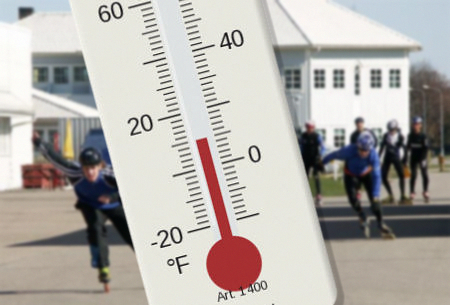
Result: 10°F
